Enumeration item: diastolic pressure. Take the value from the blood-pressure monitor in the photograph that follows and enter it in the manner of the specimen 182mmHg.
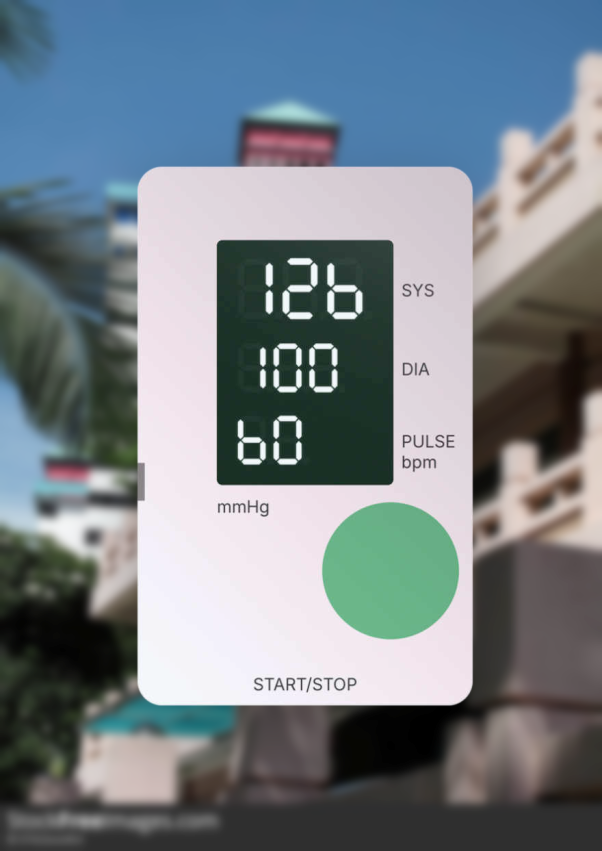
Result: 100mmHg
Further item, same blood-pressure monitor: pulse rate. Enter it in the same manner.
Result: 60bpm
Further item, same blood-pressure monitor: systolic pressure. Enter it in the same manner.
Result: 126mmHg
